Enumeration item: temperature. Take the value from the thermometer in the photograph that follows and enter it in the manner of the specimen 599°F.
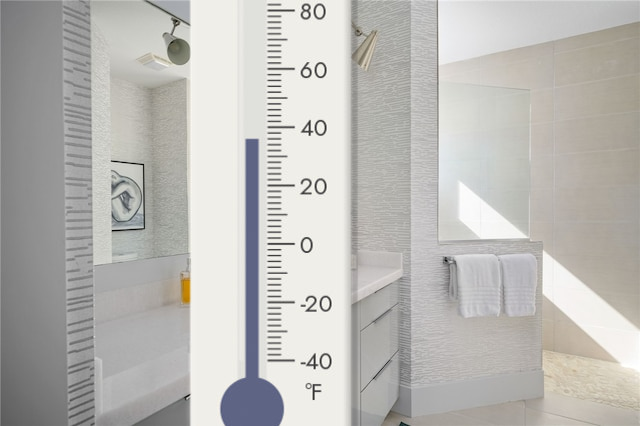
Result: 36°F
